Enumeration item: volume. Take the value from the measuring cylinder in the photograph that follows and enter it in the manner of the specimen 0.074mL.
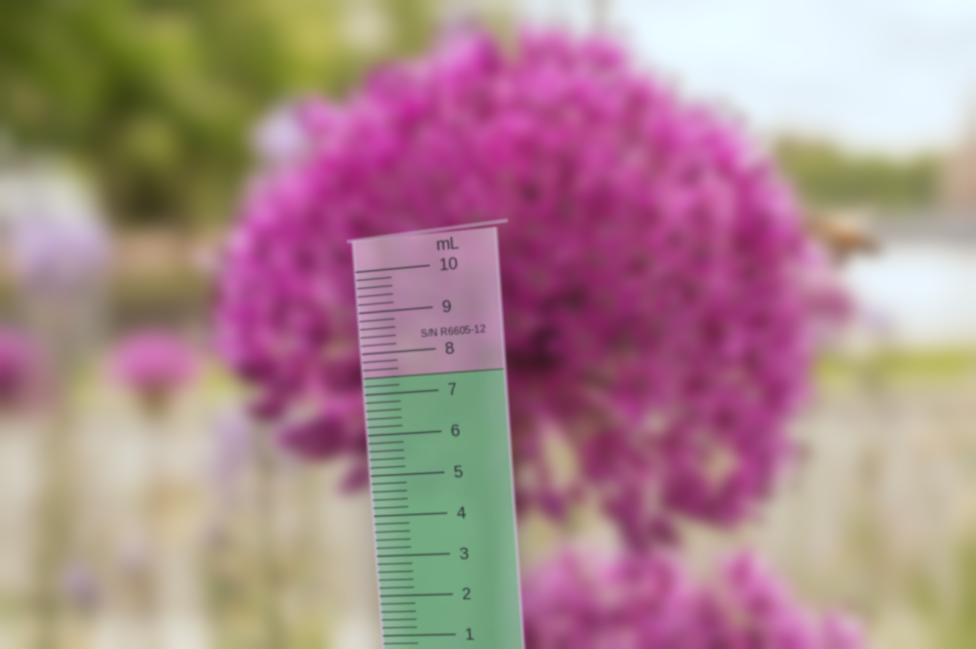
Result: 7.4mL
